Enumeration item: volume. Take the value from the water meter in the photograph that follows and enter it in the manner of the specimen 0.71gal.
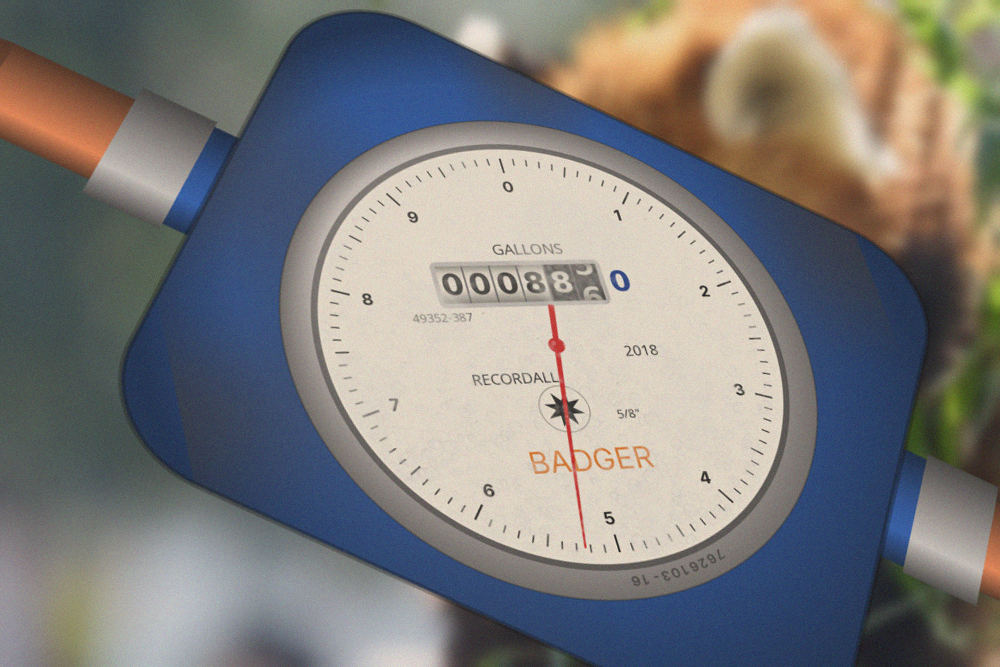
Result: 8855.2gal
